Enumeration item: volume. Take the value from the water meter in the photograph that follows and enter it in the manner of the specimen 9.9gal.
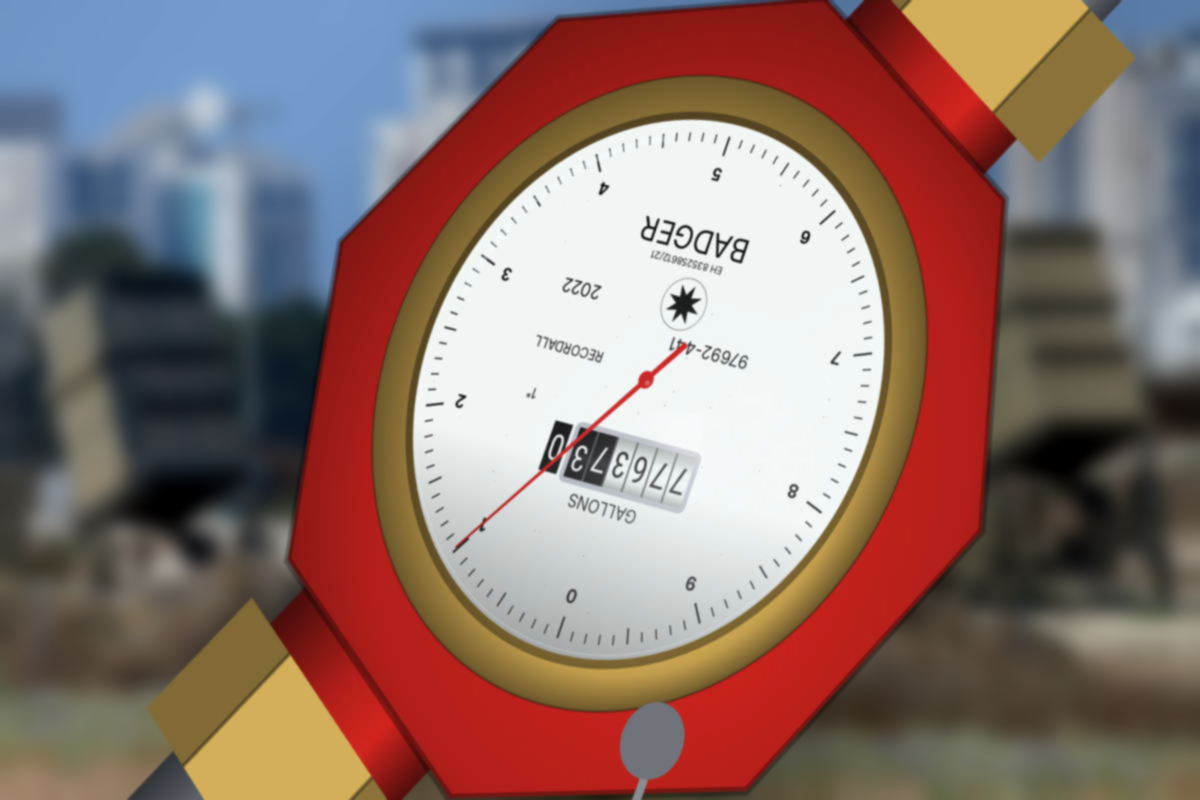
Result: 7763731.0gal
